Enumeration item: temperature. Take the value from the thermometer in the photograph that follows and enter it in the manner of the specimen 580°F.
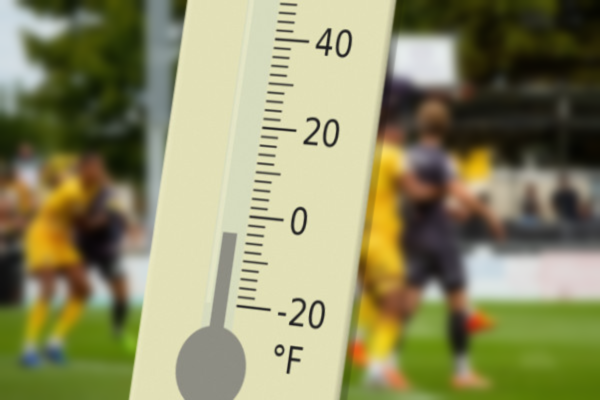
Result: -4°F
